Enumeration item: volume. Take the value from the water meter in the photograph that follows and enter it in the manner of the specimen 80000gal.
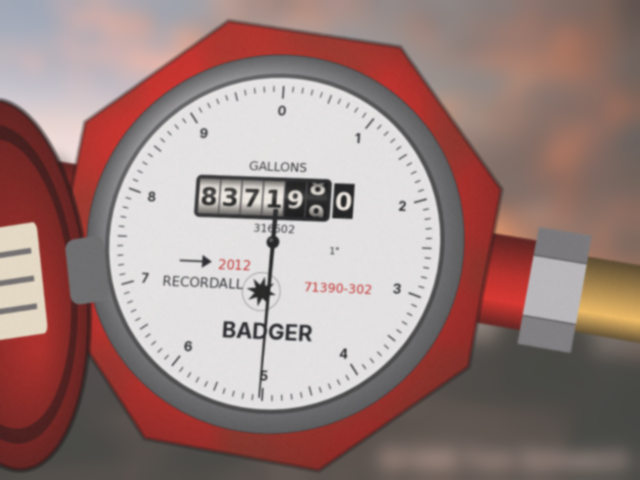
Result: 8371985.0gal
